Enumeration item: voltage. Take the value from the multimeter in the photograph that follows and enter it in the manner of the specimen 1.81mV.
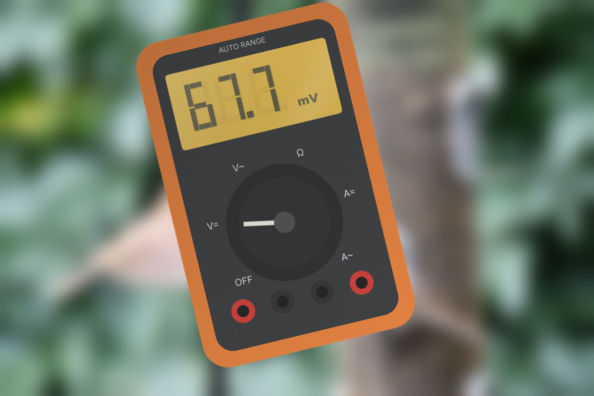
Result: 67.7mV
